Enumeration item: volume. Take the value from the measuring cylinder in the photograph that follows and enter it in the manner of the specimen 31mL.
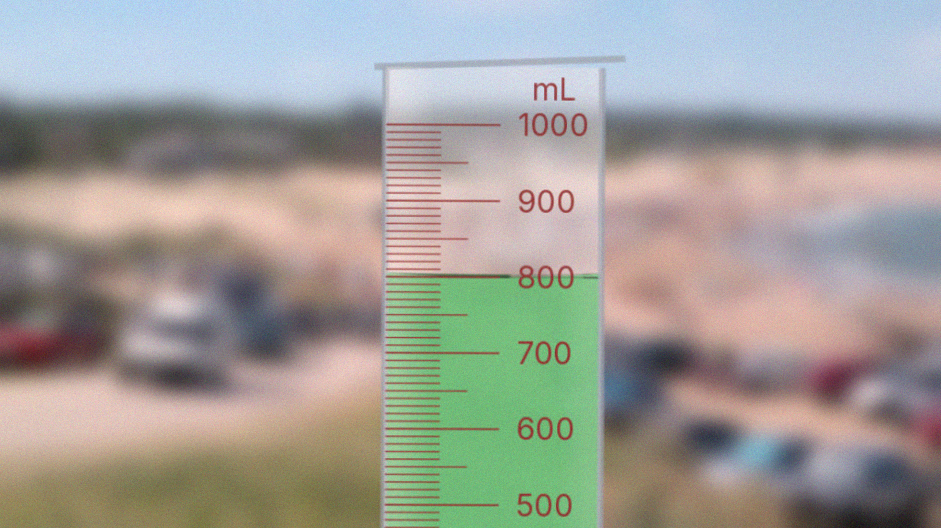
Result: 800mL
